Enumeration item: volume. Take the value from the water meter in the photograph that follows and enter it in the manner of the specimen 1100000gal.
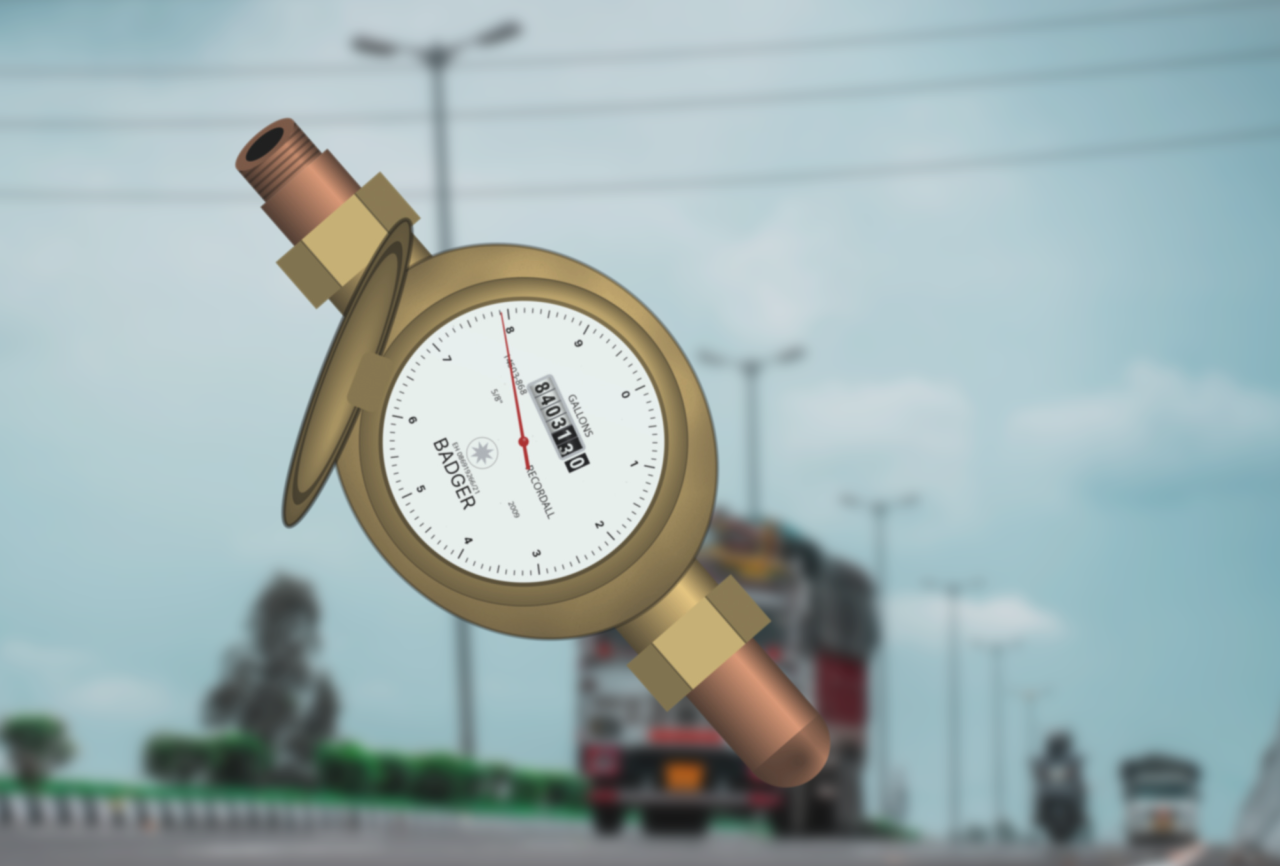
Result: 8403127.9gal
